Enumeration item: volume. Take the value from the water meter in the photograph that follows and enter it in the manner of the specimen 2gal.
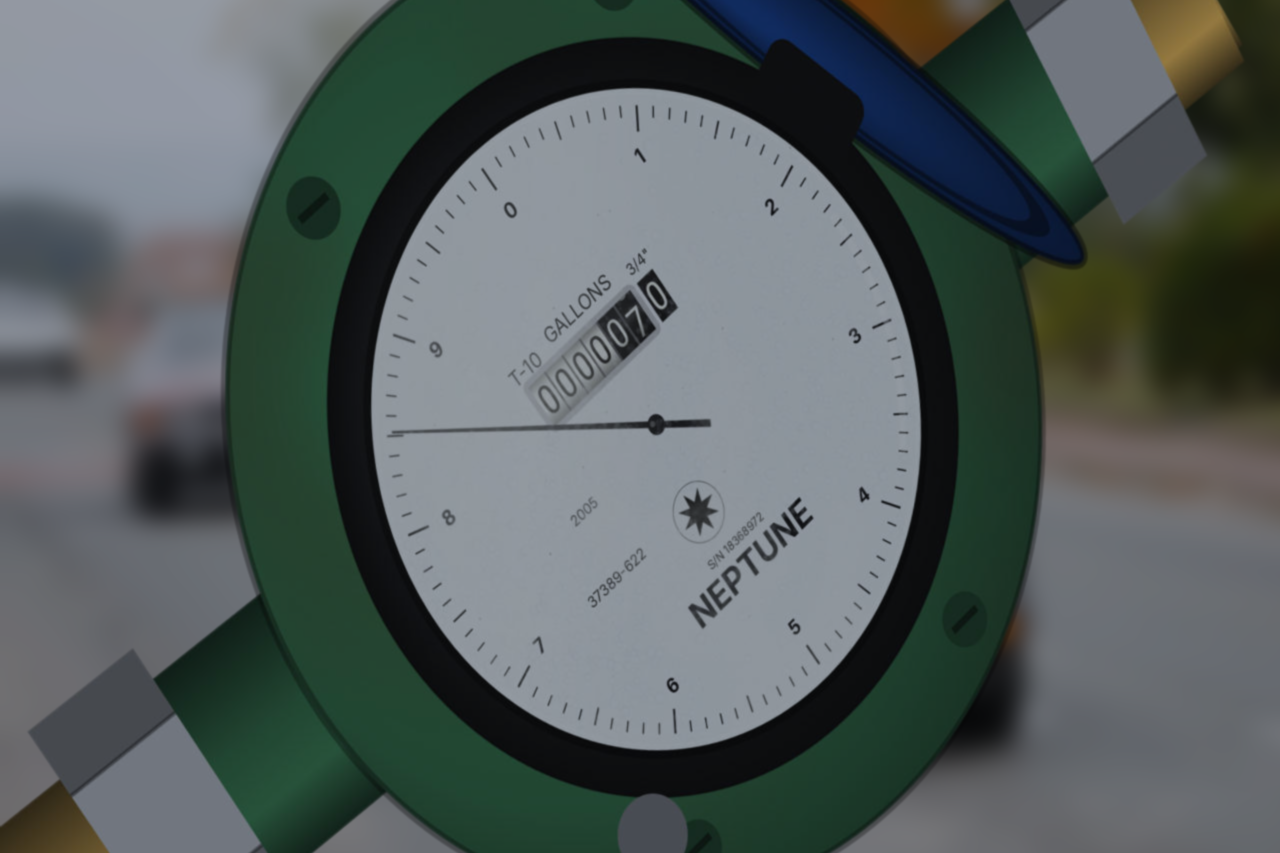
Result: 68.5gal
